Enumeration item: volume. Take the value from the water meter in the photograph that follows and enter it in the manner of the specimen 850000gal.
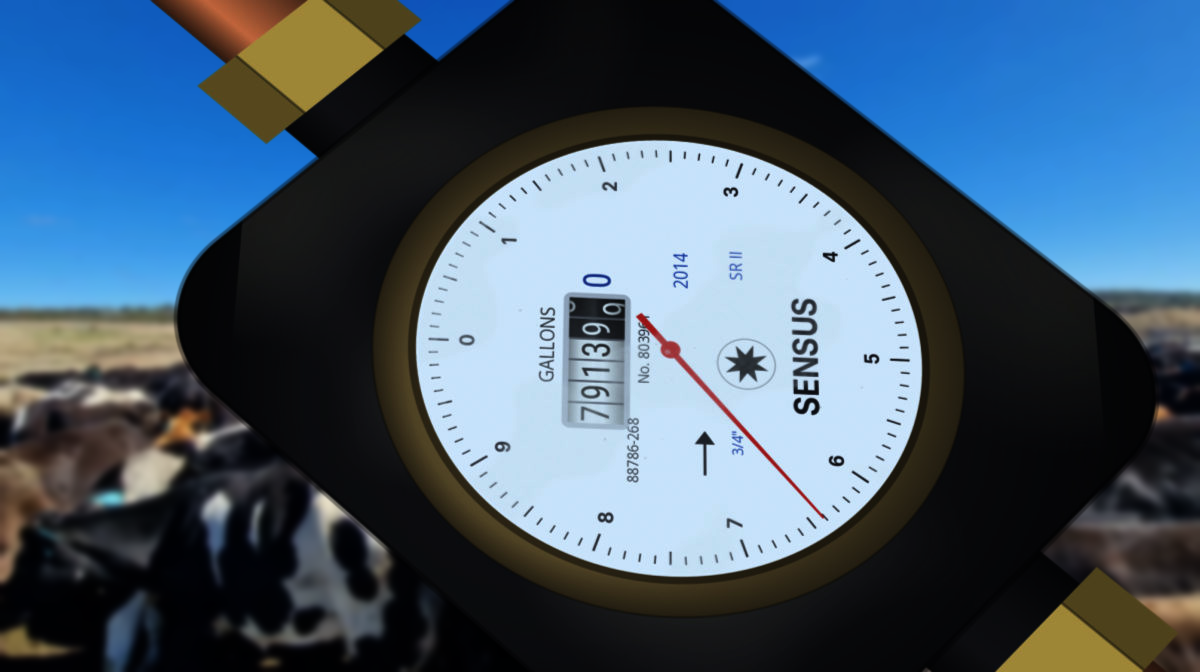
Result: 7913986.4gal
